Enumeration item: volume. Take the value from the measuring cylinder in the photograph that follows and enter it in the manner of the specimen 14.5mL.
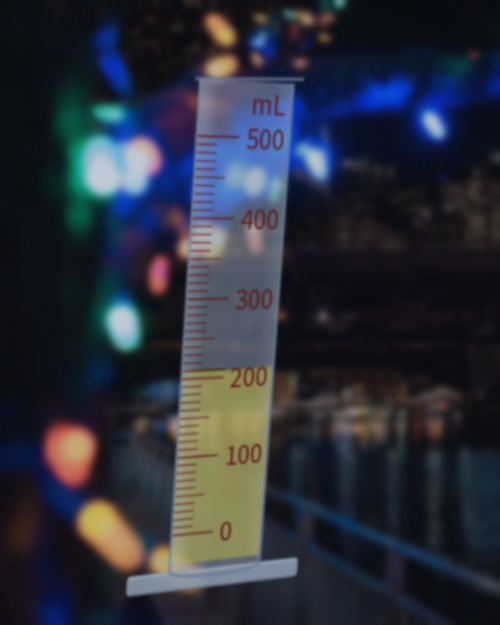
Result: 210mL
